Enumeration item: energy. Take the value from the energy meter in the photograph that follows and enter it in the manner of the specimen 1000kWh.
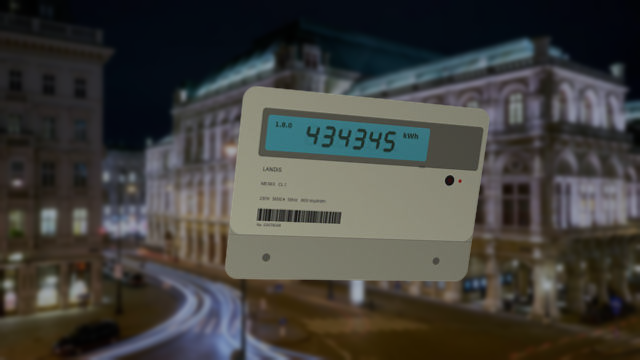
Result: 434345kWh
